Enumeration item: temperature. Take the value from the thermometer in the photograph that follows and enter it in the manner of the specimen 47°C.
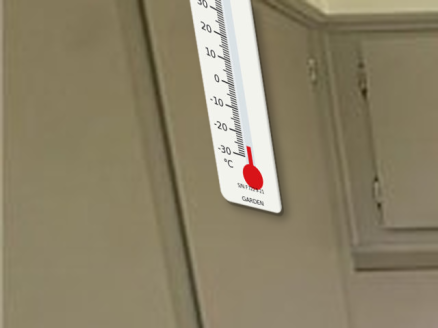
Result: -25°C
